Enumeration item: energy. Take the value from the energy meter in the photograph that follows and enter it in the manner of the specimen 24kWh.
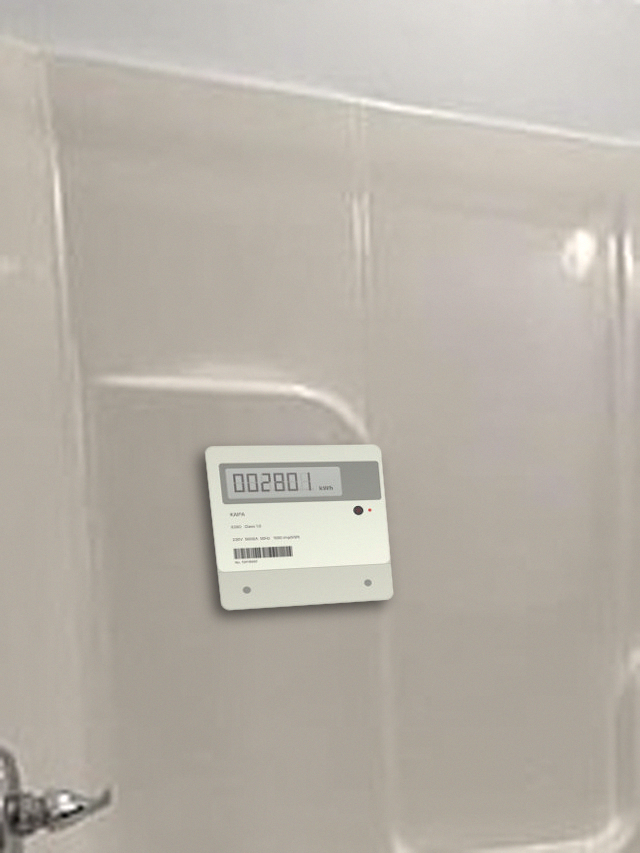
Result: 2801kWh
